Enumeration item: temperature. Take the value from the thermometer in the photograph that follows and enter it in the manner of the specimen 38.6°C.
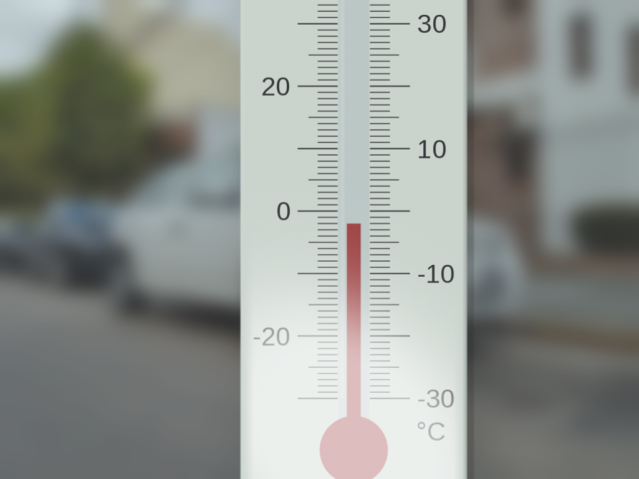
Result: -2°C
